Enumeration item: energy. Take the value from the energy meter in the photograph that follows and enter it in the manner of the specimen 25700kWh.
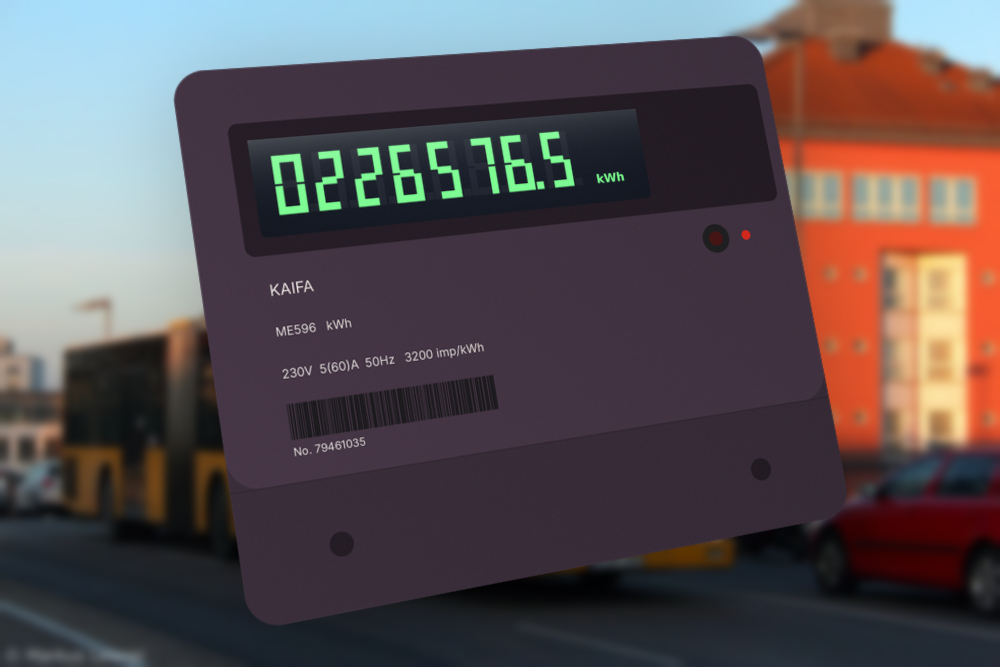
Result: 226576.5kWh
